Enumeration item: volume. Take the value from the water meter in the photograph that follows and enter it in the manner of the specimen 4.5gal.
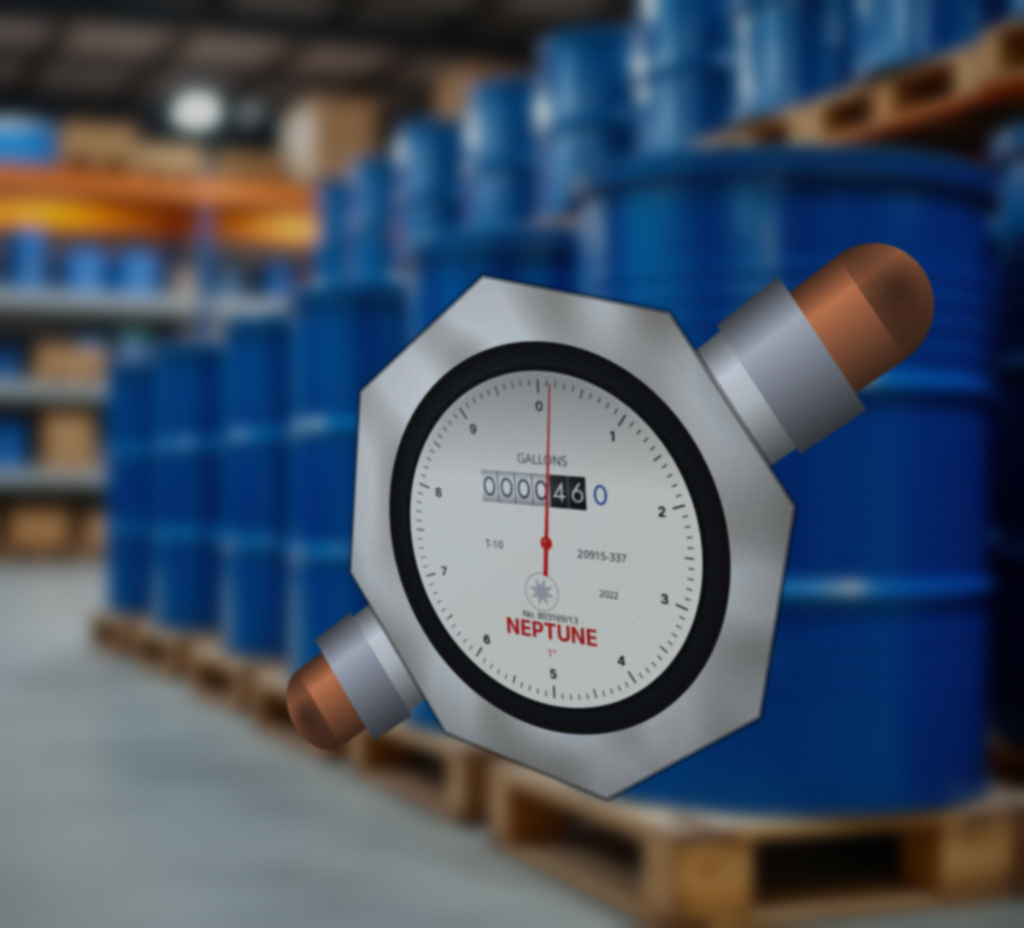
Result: 460.1gal
